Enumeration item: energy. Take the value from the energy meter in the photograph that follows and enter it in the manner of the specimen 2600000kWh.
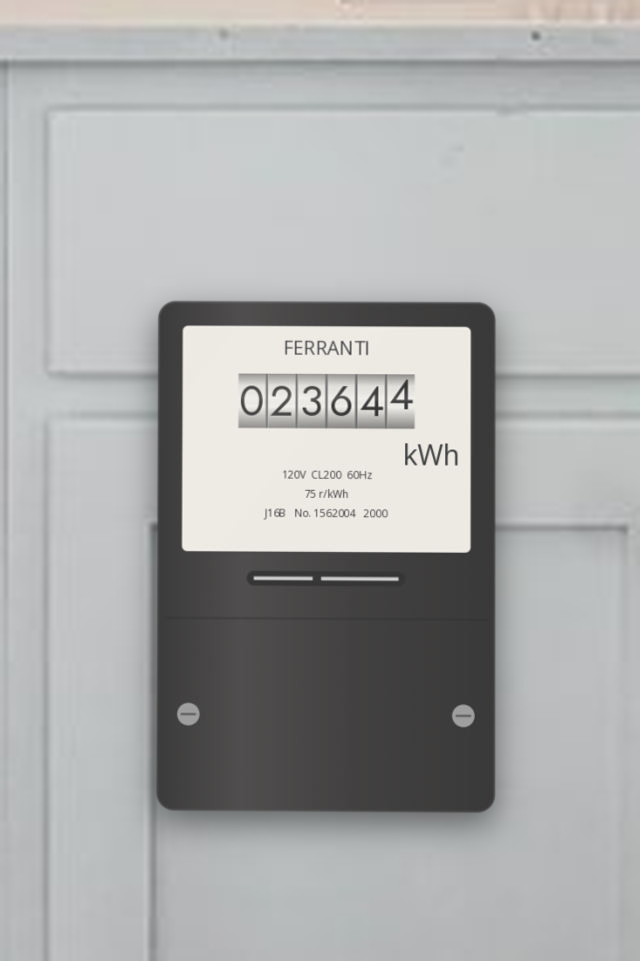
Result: 23644kWh
